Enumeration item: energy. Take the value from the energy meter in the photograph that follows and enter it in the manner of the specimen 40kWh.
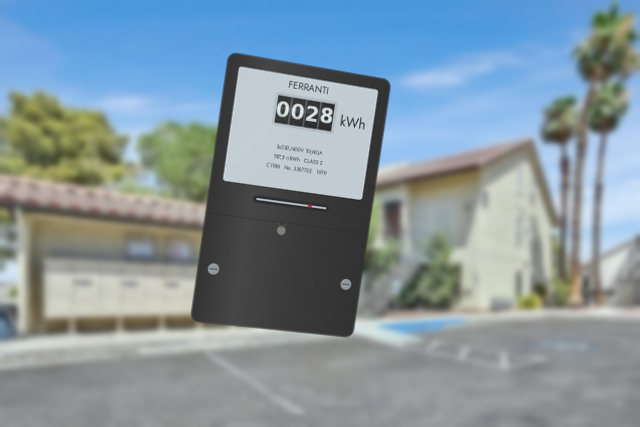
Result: 28kWh
